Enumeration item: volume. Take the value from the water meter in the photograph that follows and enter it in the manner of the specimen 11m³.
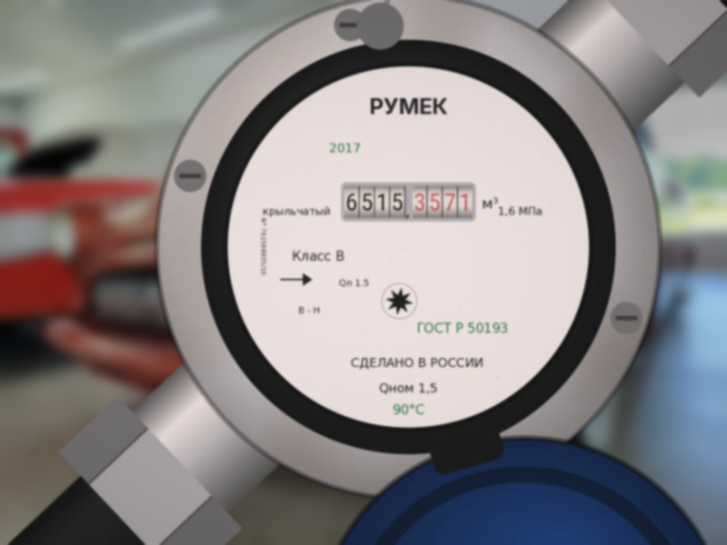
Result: 6515.3571m³
